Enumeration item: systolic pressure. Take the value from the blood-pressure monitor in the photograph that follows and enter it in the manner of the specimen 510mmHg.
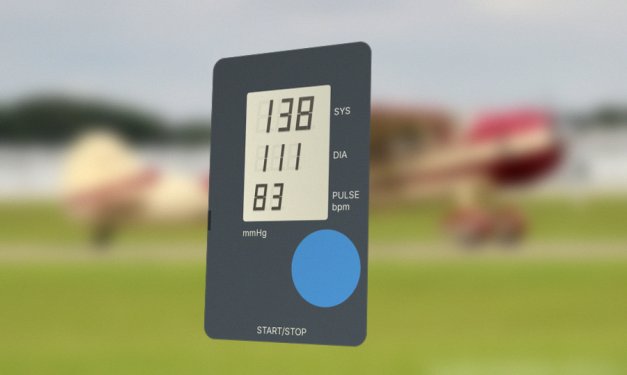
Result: 138mmHg
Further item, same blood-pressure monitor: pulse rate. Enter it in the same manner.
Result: 83bpm
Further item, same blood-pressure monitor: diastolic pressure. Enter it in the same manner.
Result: 111mmHg
